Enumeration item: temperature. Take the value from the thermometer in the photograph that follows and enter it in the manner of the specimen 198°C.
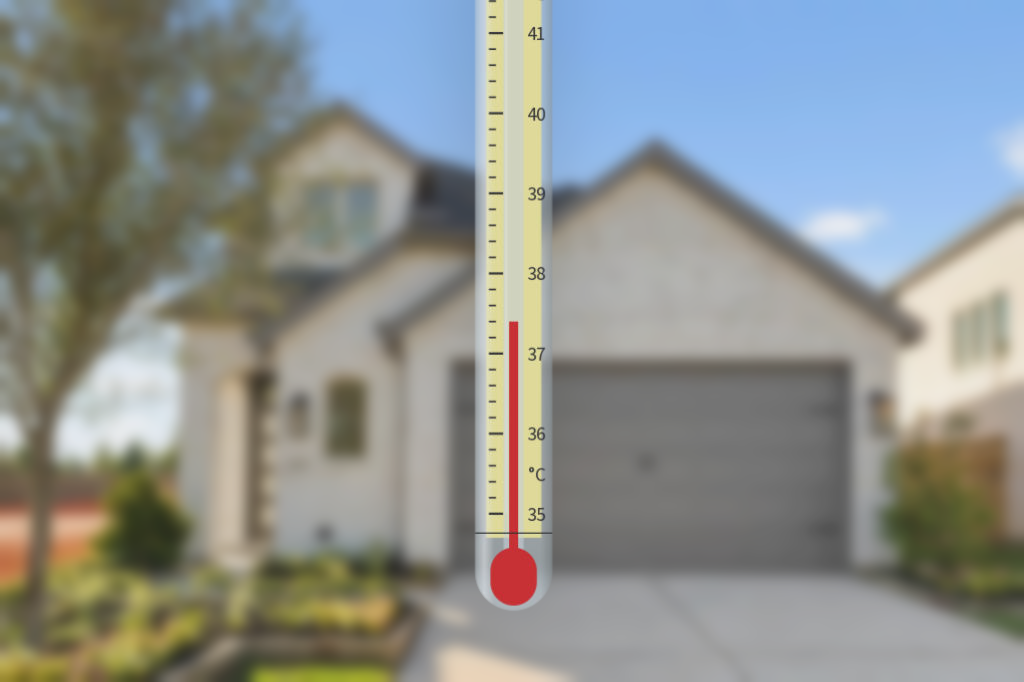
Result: 37.4°C
